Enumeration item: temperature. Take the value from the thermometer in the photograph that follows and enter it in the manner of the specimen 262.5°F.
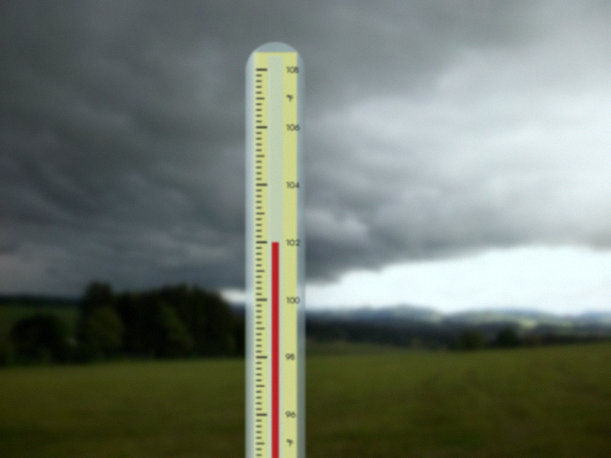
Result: 102°F
